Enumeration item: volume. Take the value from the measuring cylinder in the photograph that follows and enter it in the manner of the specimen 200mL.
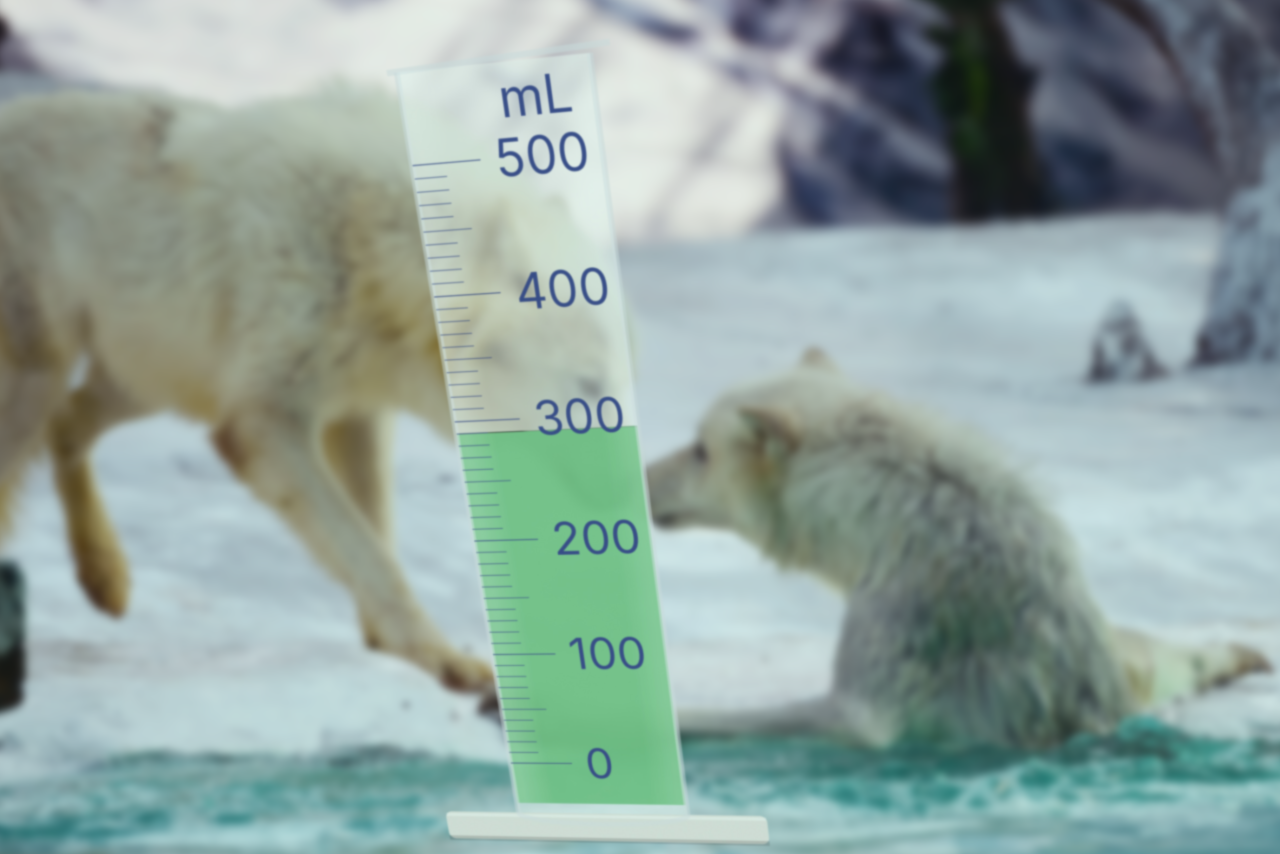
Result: 290mL
